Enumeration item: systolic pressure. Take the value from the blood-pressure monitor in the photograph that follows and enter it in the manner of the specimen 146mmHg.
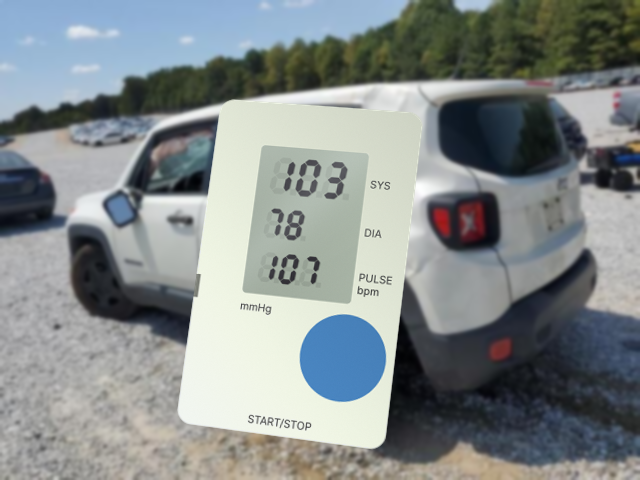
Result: 103mmHg
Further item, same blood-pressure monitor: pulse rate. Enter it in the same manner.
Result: 107bpm
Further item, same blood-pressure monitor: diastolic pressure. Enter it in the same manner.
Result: 78mmHg
